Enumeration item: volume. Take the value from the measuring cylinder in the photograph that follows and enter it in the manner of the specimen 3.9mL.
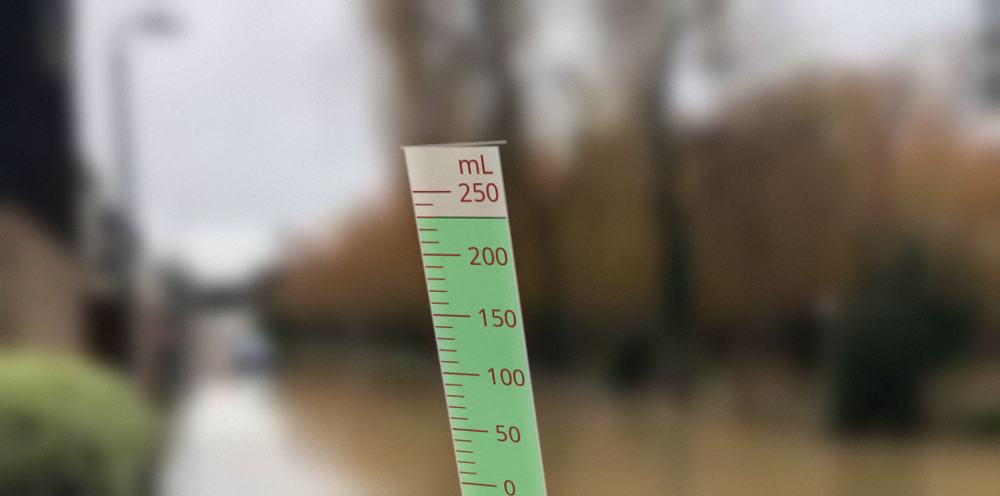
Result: 230mL
